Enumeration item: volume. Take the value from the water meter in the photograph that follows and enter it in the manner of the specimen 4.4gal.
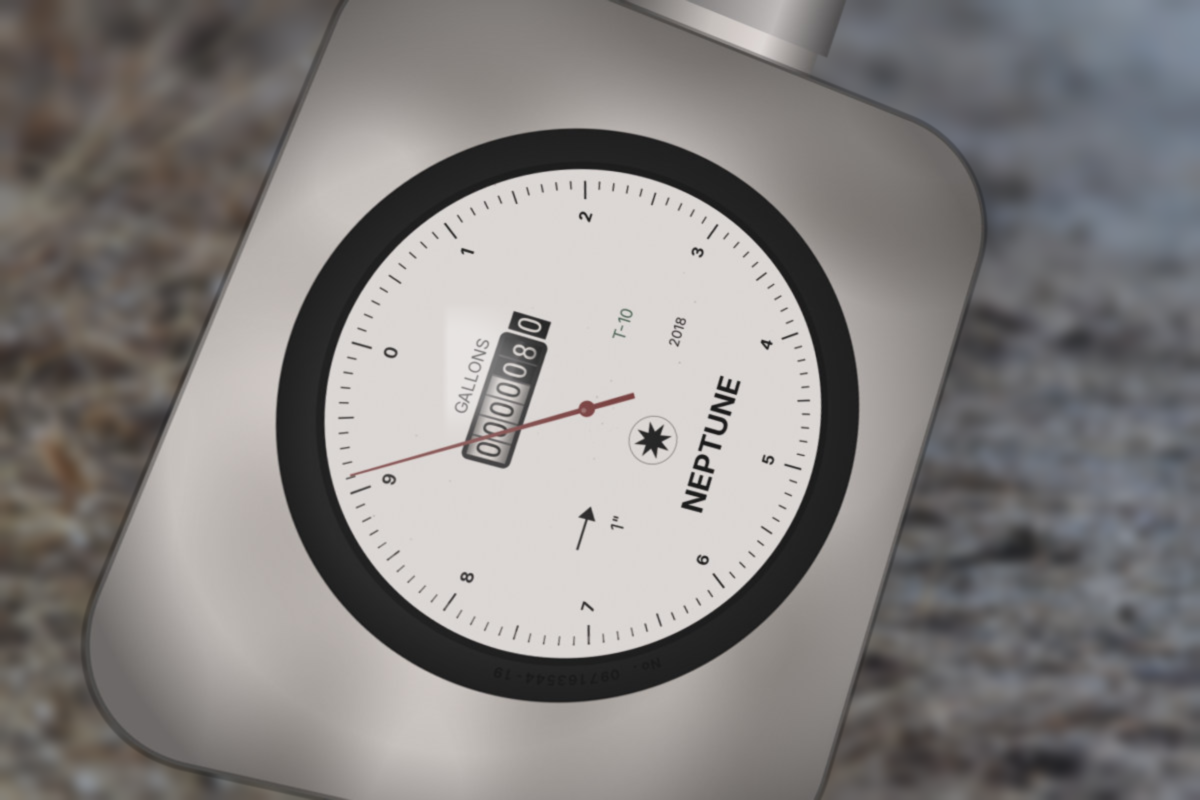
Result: 79.1gal
